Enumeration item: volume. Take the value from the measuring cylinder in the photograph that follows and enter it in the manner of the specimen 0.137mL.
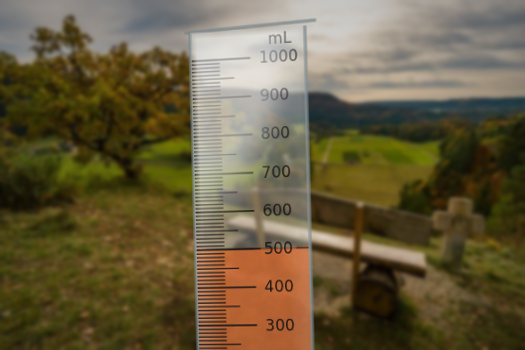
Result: 500mL
